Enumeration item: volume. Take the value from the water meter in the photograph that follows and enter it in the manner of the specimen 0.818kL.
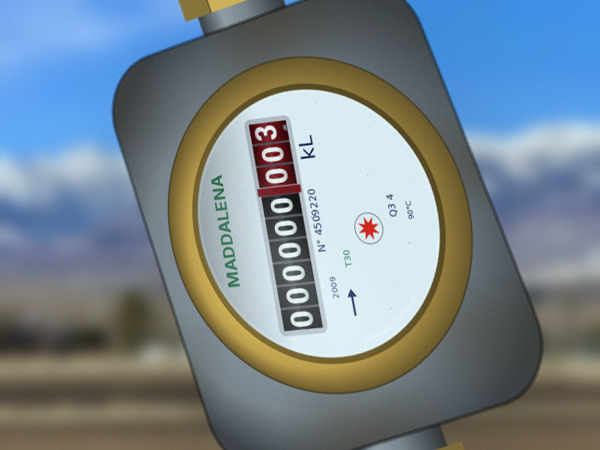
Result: 0.003kL
